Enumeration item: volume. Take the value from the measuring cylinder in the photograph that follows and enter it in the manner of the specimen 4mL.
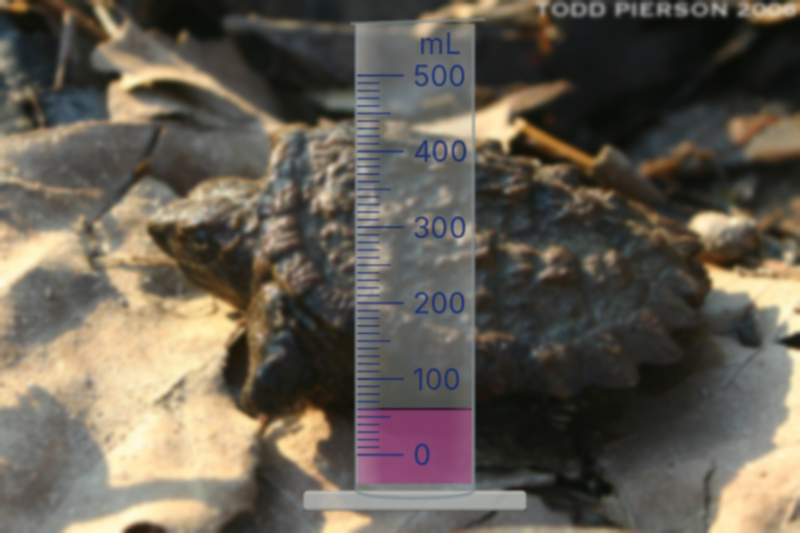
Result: 60mL
